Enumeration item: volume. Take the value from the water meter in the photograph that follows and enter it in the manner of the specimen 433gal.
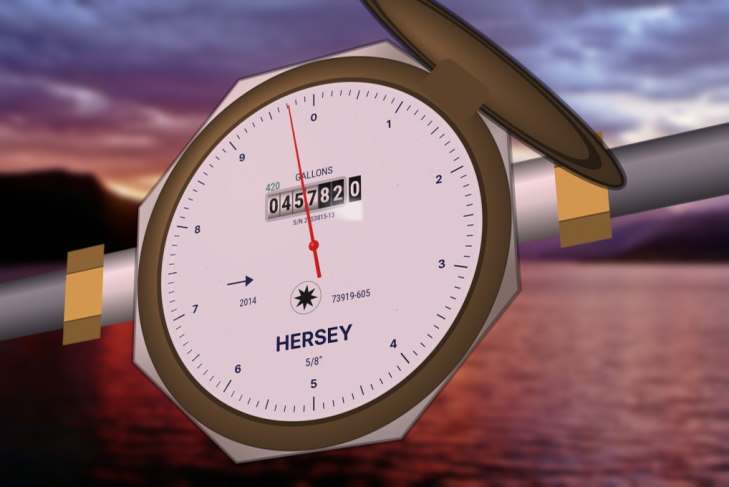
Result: 457819.7gal
